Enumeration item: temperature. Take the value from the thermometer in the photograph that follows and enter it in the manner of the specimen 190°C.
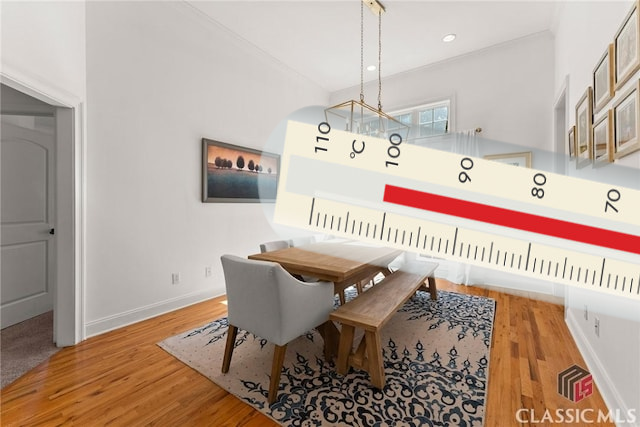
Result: 100.5°C
